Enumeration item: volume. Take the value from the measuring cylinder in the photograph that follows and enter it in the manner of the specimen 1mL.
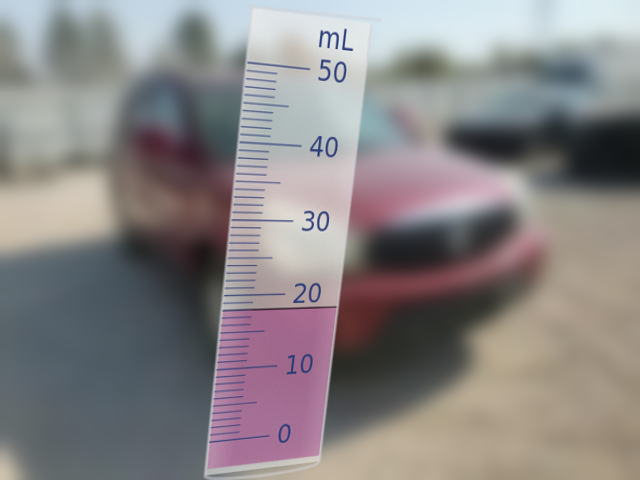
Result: 18mL
